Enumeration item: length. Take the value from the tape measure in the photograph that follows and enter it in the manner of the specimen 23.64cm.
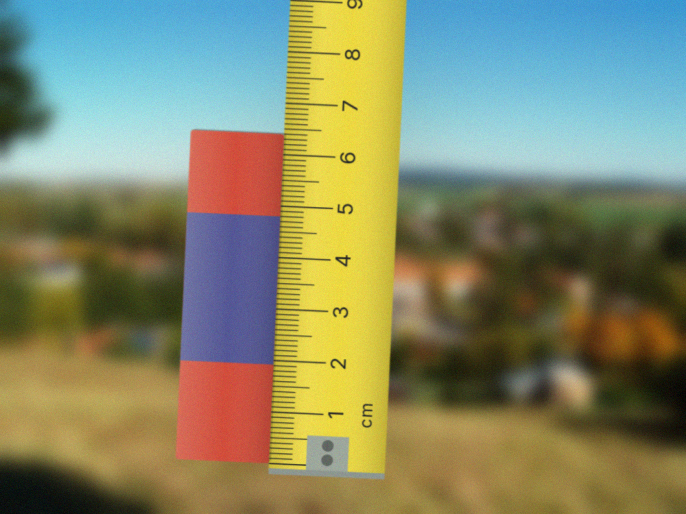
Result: 6.4cm
